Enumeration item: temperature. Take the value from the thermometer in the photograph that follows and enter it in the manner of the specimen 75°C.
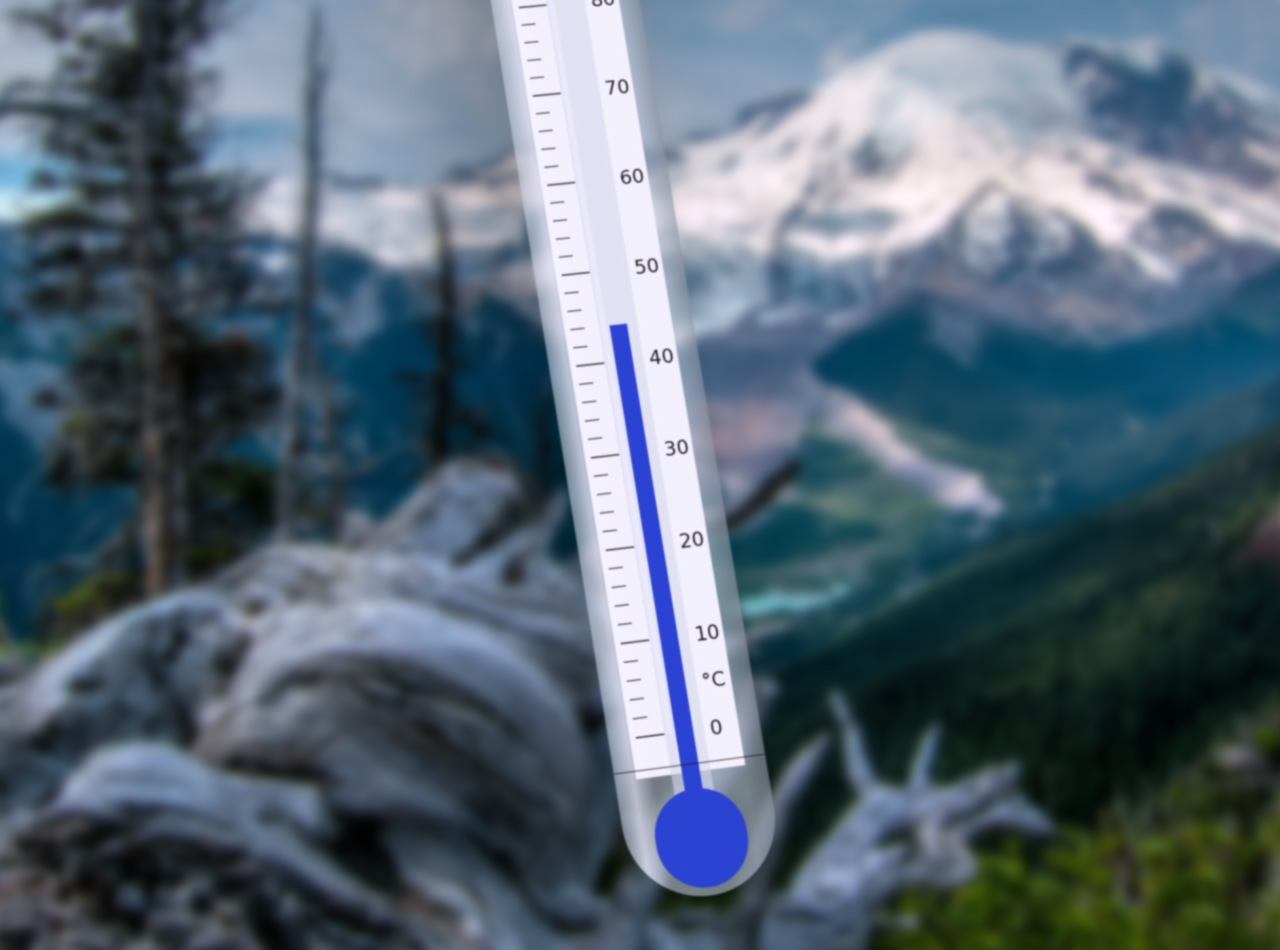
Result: 44°C
